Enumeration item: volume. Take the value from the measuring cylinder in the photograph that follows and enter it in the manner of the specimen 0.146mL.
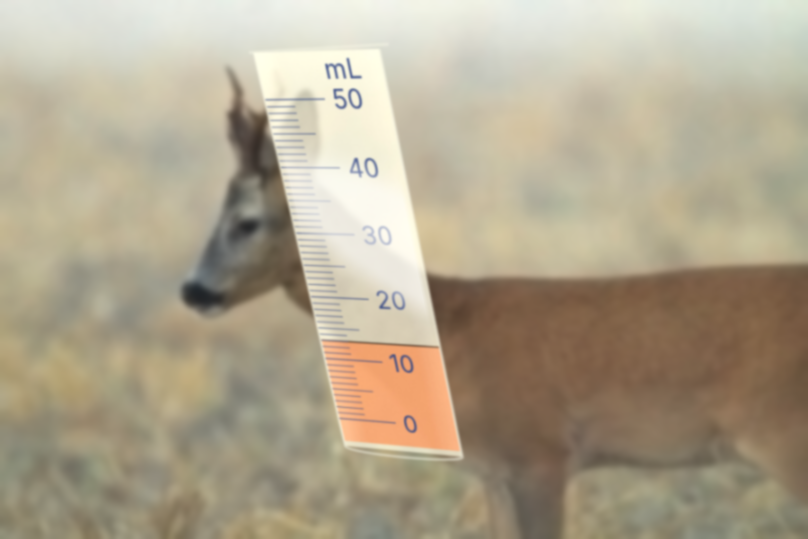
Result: 13mL
